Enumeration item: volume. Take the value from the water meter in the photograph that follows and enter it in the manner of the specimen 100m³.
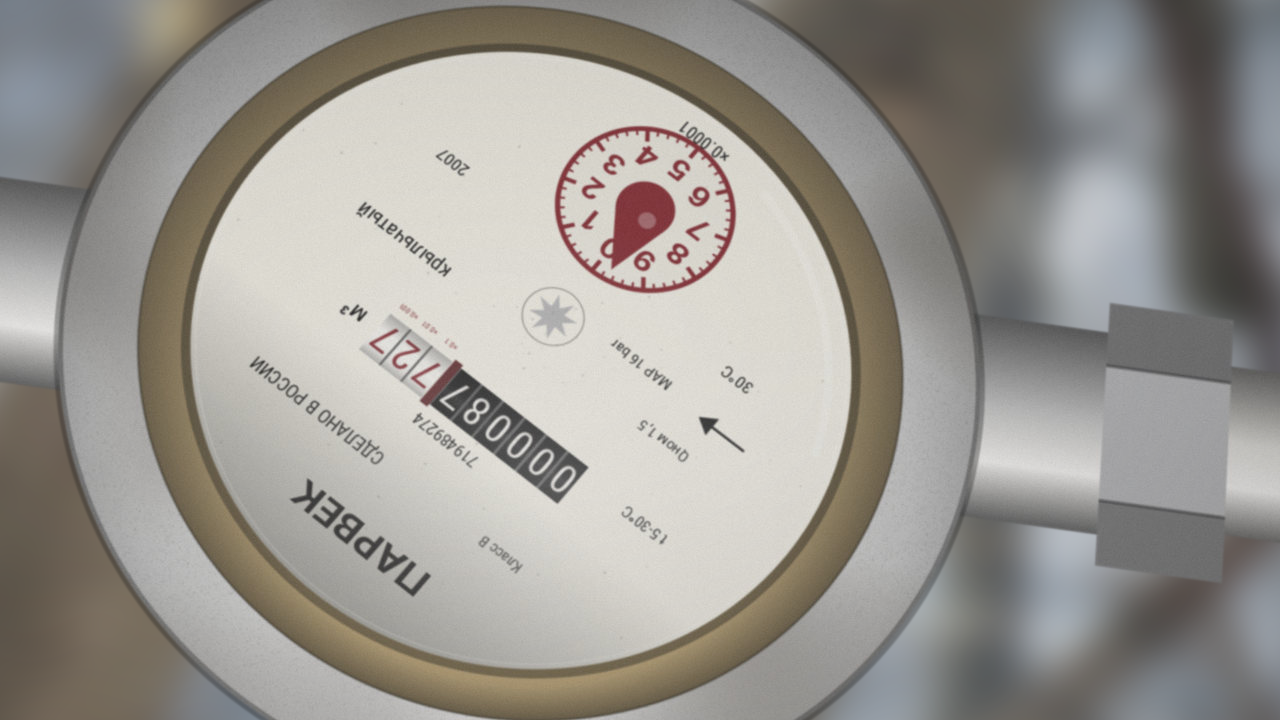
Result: 87.7269m³
